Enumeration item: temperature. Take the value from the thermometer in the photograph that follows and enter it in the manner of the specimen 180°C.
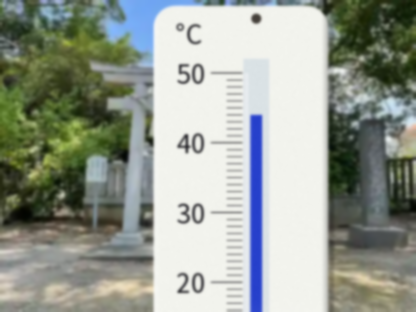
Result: 44°C
